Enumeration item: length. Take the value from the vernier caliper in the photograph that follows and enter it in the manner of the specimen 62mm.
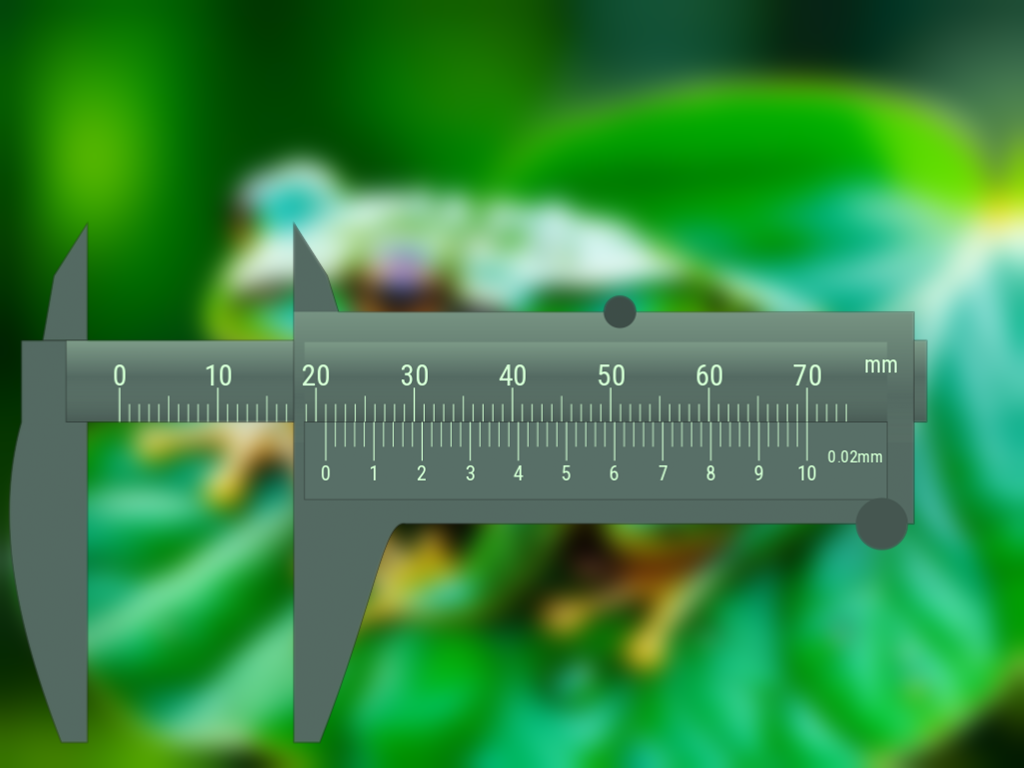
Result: 21.0mm
